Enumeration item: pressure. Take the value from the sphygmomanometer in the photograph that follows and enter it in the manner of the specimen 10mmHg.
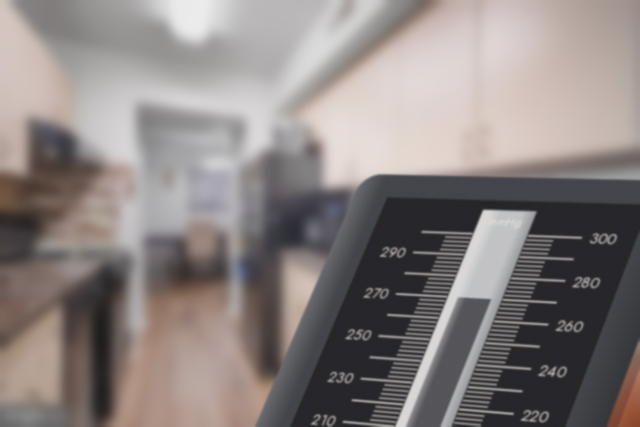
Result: 270mmHg
